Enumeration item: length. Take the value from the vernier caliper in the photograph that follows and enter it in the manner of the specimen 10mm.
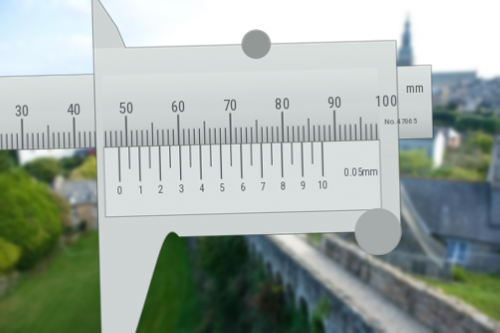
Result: 48.5mm
